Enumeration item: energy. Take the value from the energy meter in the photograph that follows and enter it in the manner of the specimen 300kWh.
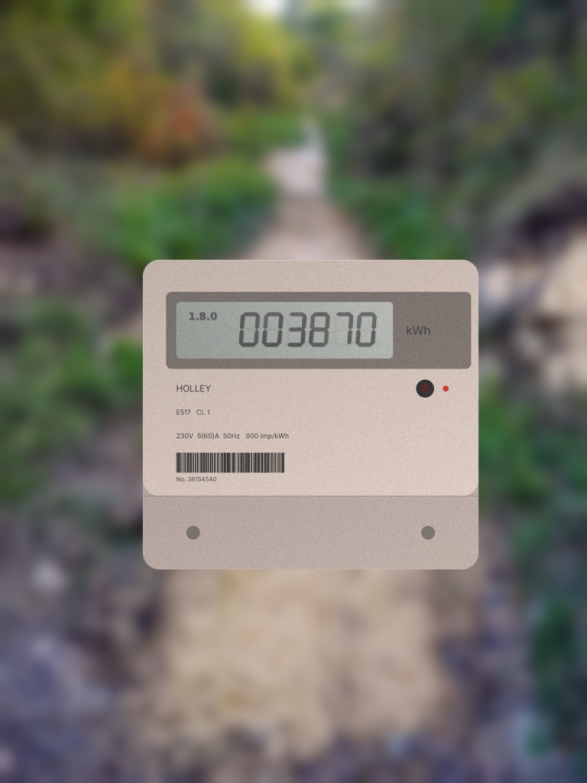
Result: 3870kWh
